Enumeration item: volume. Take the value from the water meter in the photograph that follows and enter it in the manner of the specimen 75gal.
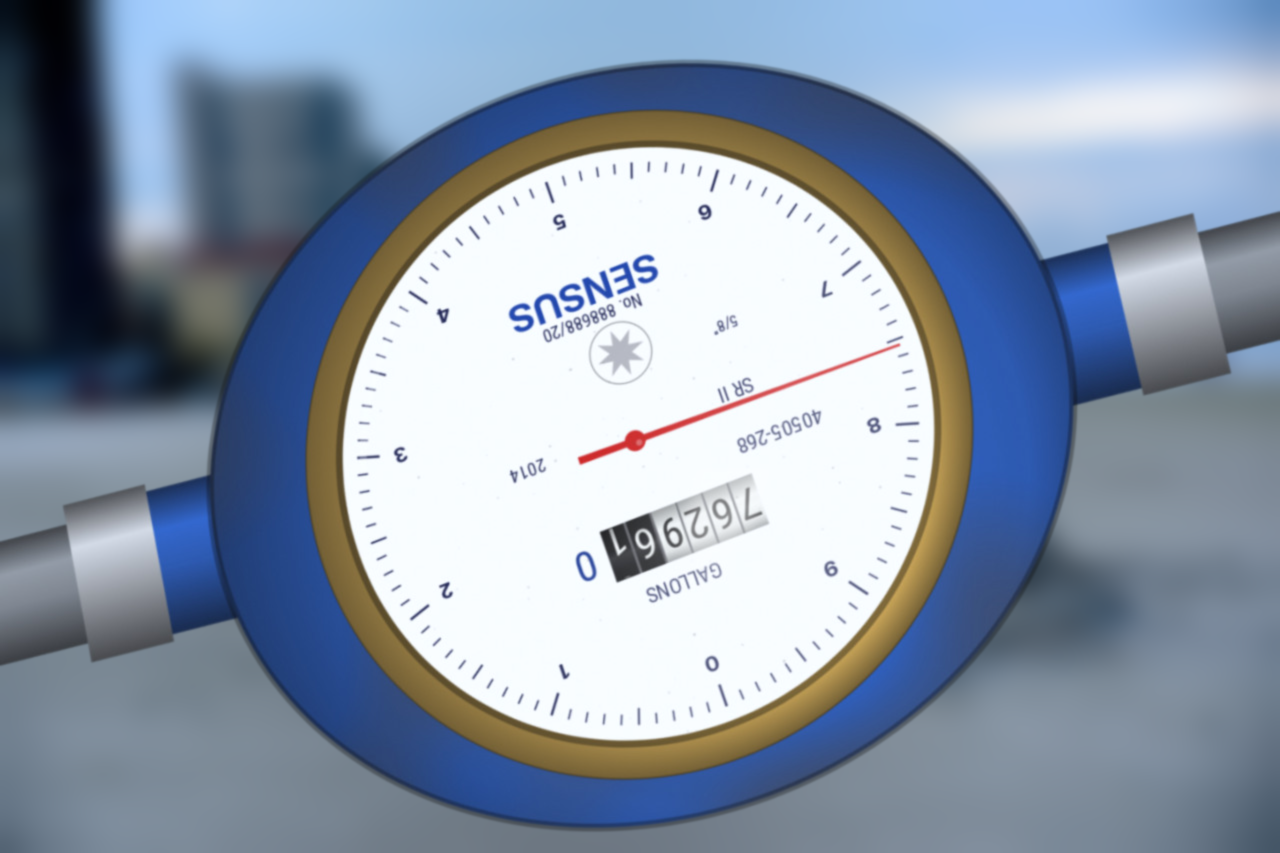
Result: 7629607.5gal
